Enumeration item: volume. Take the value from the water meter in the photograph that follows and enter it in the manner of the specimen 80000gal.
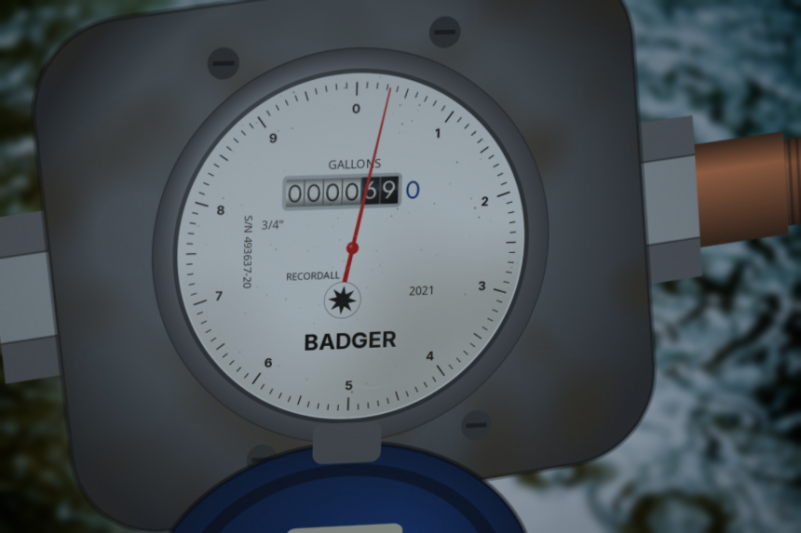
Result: 690.3gal
